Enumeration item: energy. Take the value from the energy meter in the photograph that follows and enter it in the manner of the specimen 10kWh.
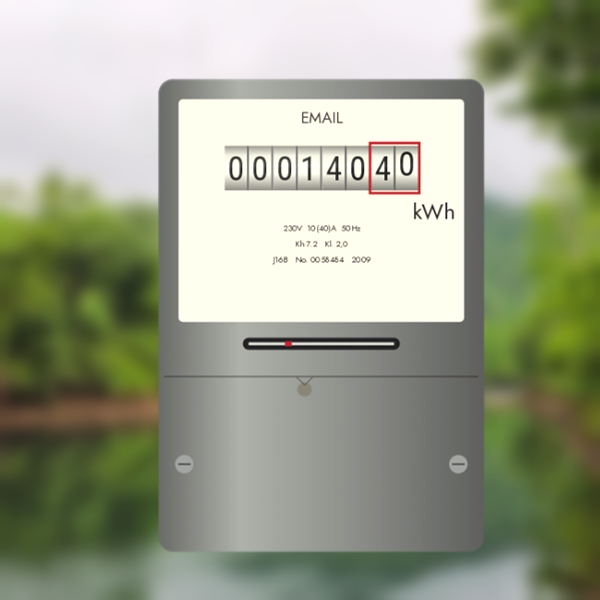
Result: 140.40kWh
